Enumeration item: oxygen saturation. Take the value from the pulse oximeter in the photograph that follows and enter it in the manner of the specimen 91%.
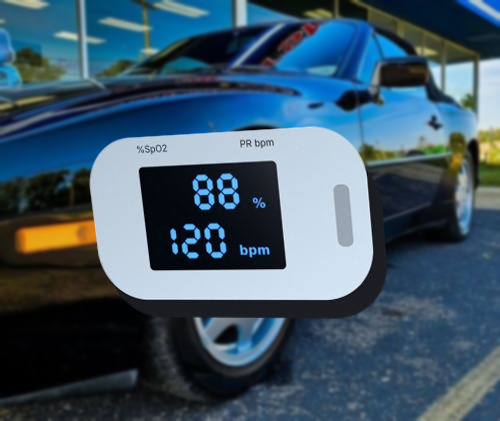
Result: 88%
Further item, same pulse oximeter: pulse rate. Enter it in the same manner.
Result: 120bpm
